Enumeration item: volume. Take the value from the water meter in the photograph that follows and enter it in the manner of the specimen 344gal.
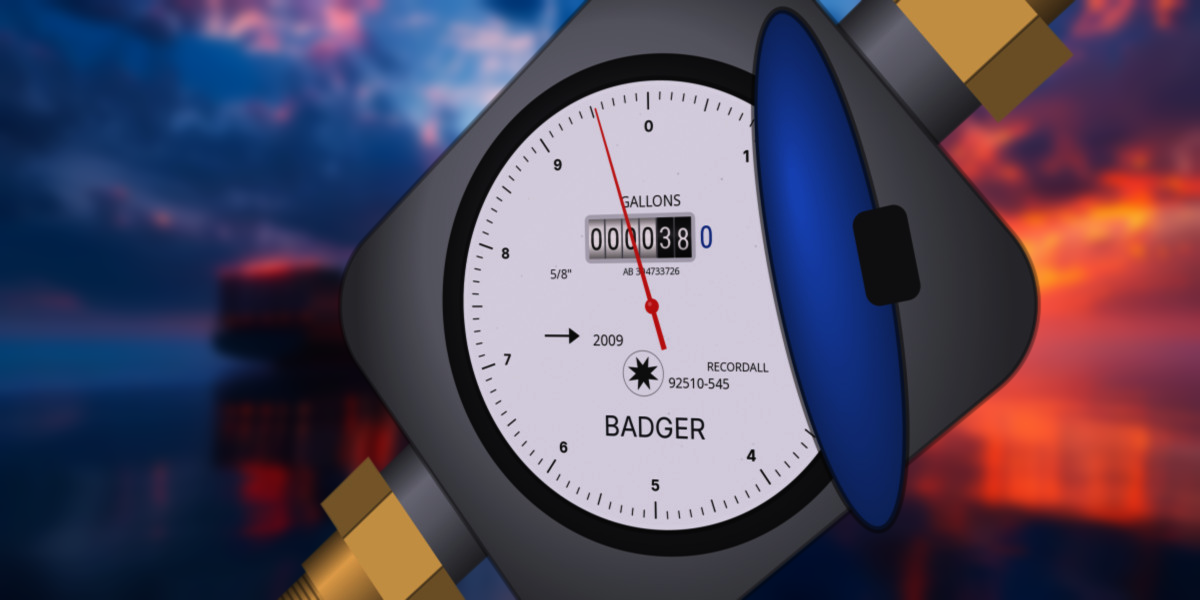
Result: 379.5gal
